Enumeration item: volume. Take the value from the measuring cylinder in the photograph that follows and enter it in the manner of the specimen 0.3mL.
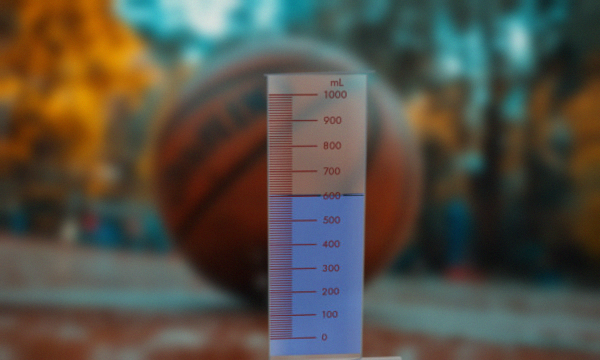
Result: 600mL
